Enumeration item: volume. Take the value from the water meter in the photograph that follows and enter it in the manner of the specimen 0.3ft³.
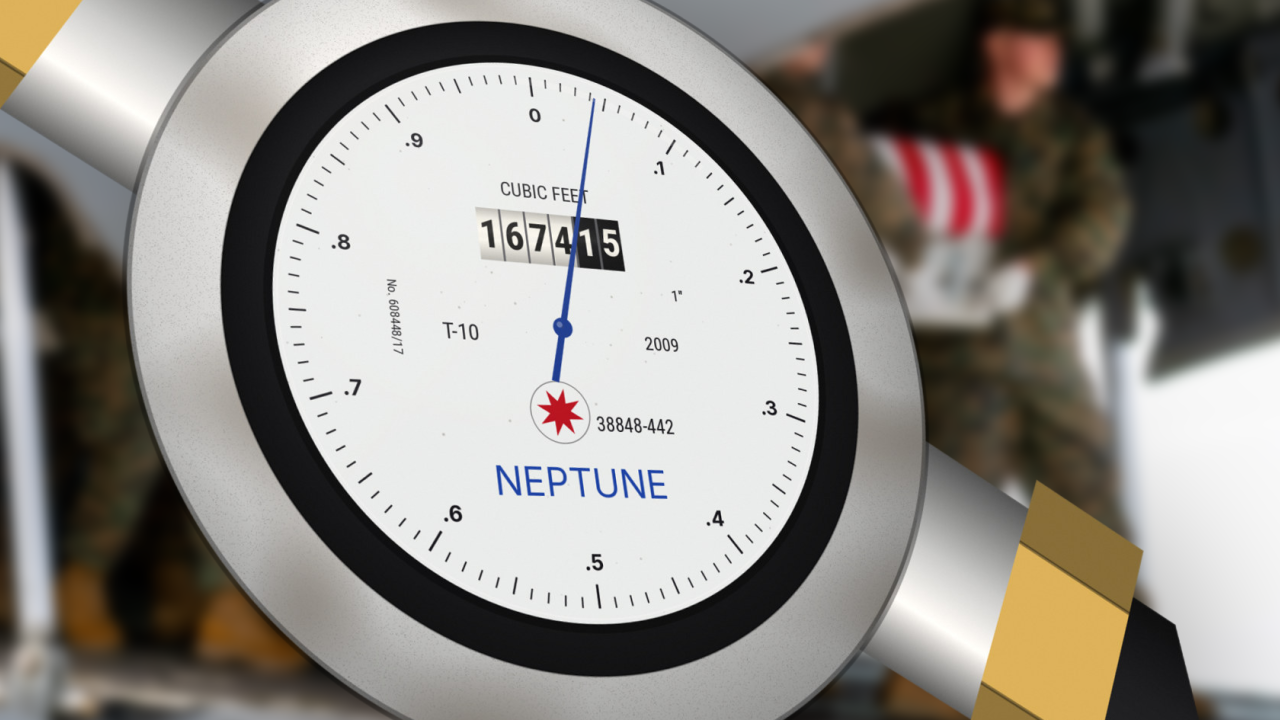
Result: 167415.04ft³
